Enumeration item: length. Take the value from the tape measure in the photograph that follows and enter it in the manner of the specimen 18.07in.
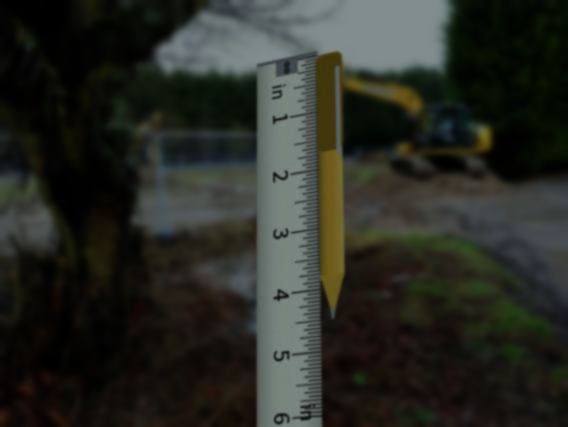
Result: 4.5in
